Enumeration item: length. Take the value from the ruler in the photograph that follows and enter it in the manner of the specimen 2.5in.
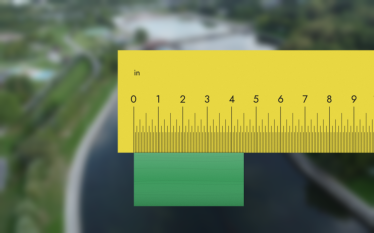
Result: 4.5in
